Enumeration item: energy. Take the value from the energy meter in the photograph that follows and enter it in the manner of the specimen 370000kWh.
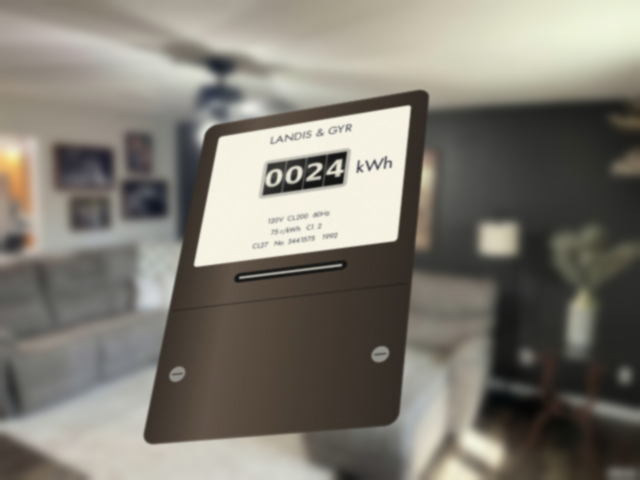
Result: 24kWh
